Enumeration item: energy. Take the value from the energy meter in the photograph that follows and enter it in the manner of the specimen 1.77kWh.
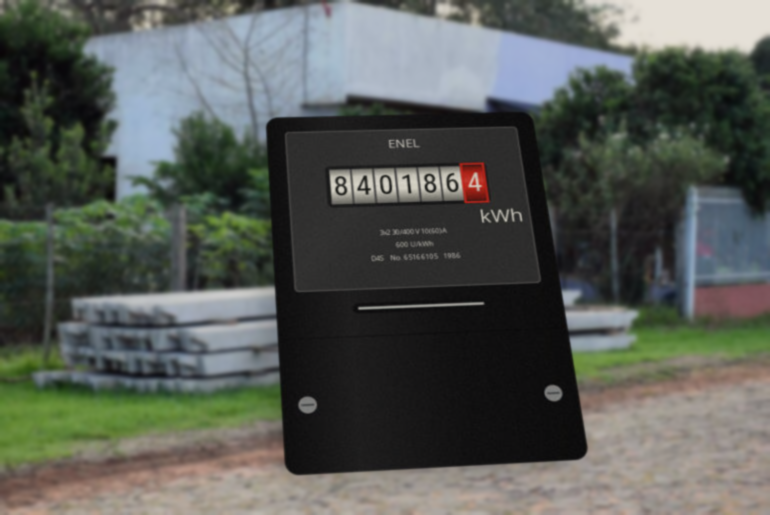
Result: 840186.4kWh
